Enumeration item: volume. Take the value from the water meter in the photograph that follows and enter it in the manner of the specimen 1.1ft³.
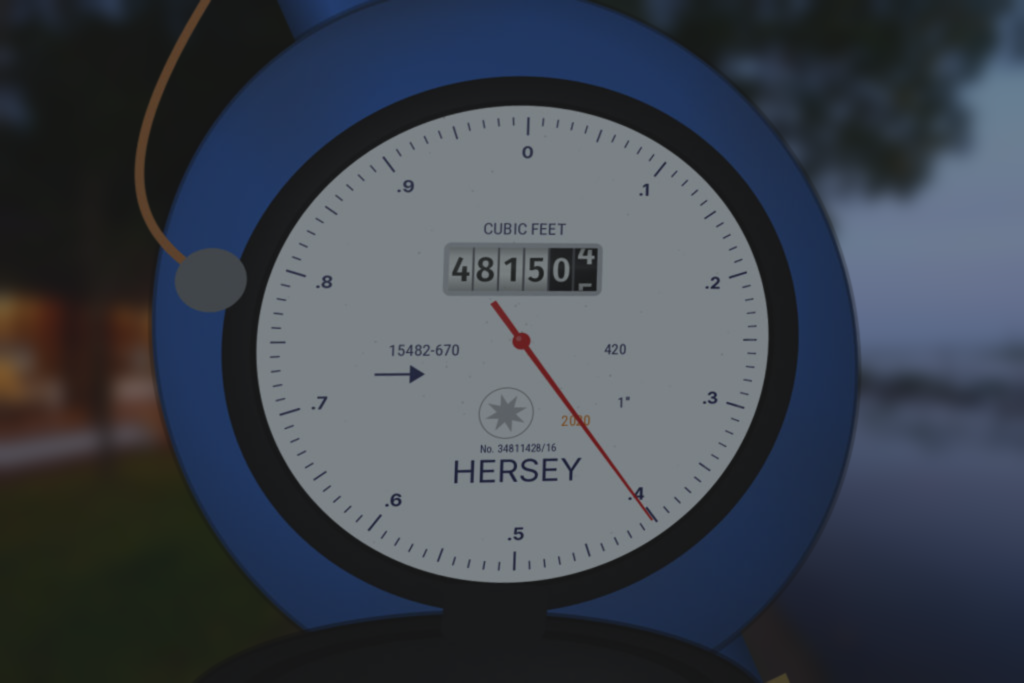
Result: 481504.40ft³
